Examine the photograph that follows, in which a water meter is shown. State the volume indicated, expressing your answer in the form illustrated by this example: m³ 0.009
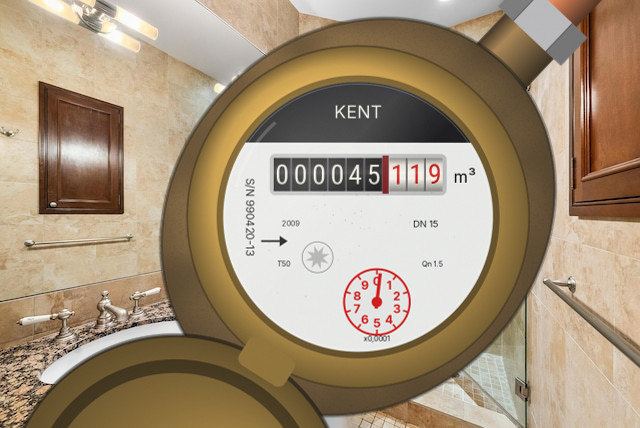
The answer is m³ 45.1190
